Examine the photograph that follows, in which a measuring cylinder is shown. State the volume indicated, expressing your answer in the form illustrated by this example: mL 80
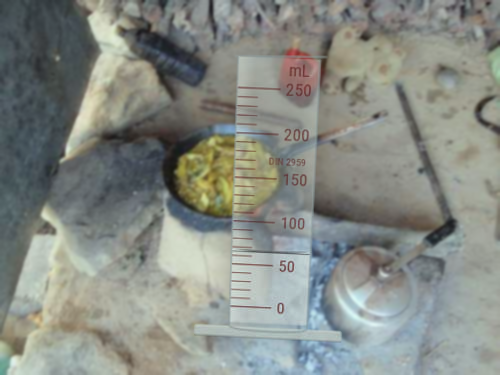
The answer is mL 65
